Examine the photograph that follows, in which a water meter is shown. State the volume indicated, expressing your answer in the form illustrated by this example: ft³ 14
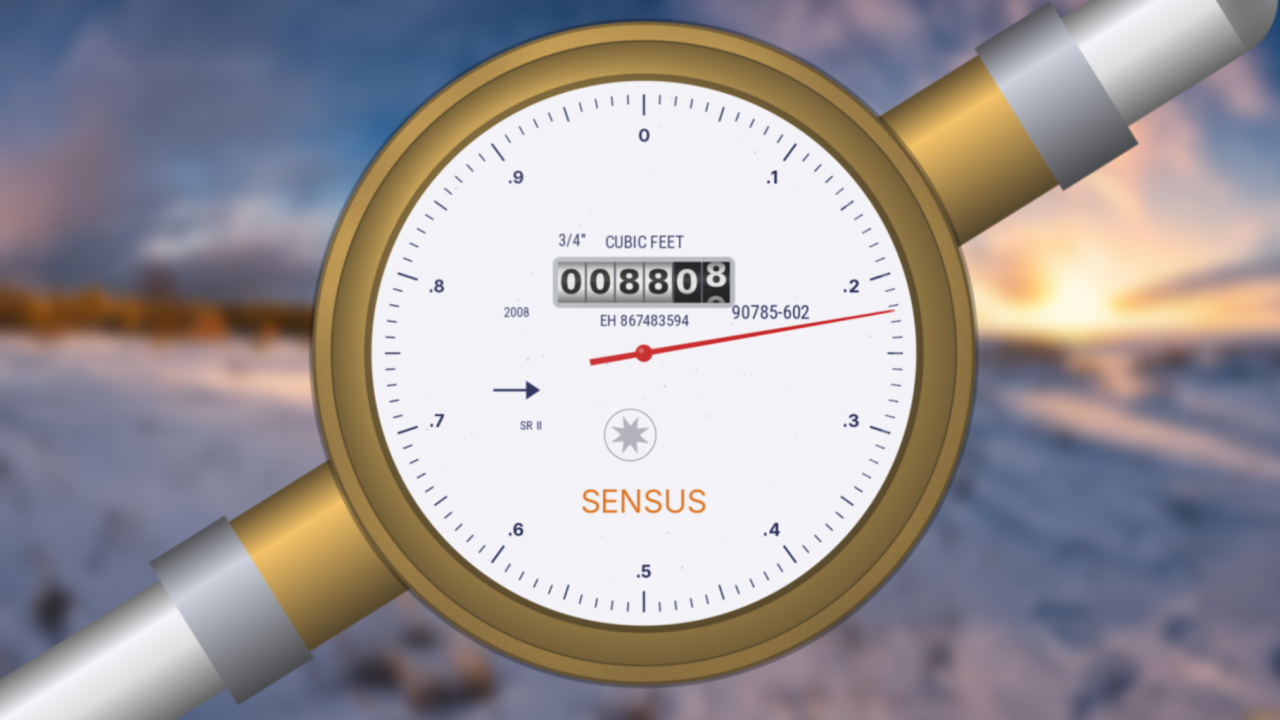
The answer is ft³ 8808.22
